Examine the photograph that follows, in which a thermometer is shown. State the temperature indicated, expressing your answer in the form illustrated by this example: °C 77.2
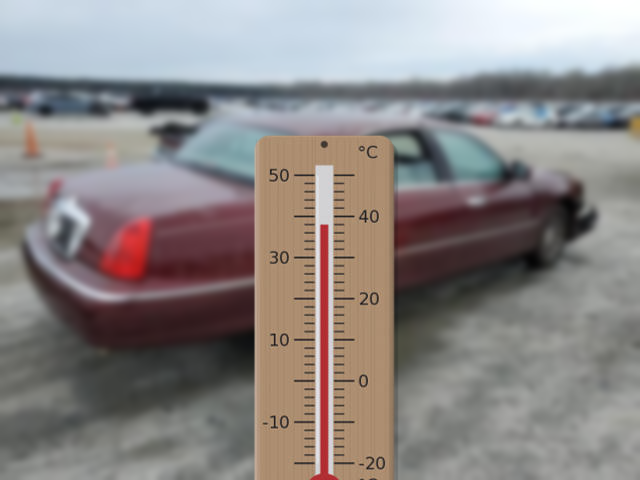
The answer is °C 38
